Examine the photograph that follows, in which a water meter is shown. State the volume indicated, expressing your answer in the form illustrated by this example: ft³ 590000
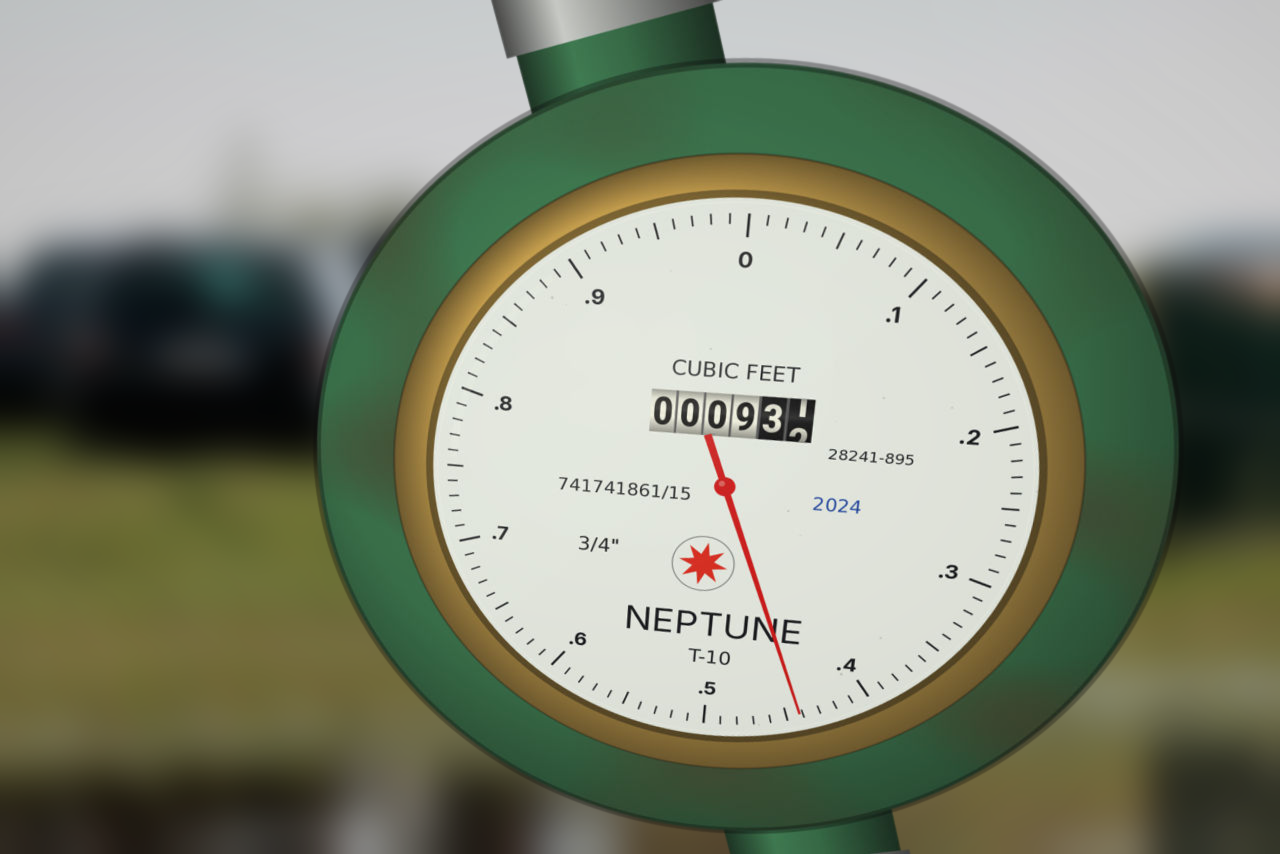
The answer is ft³ 931.44
